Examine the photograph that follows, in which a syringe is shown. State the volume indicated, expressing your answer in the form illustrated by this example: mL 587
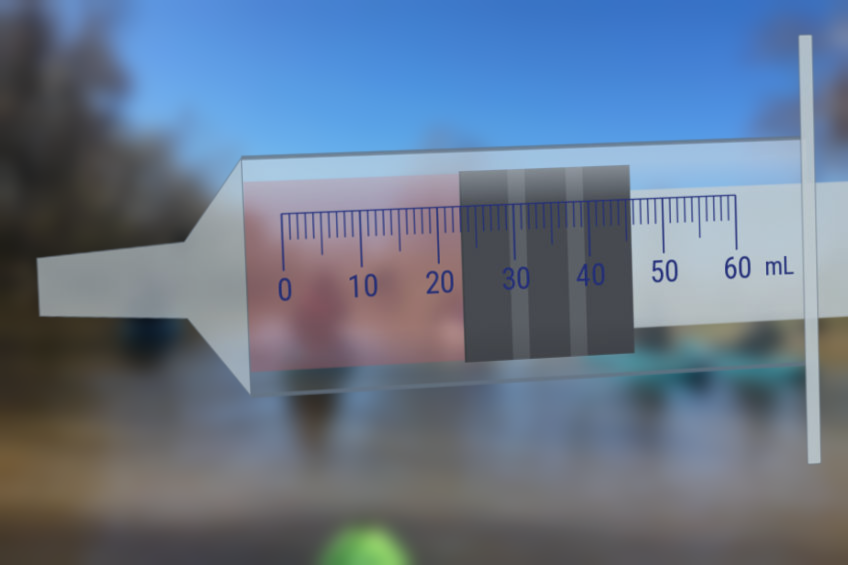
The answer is mL 23
